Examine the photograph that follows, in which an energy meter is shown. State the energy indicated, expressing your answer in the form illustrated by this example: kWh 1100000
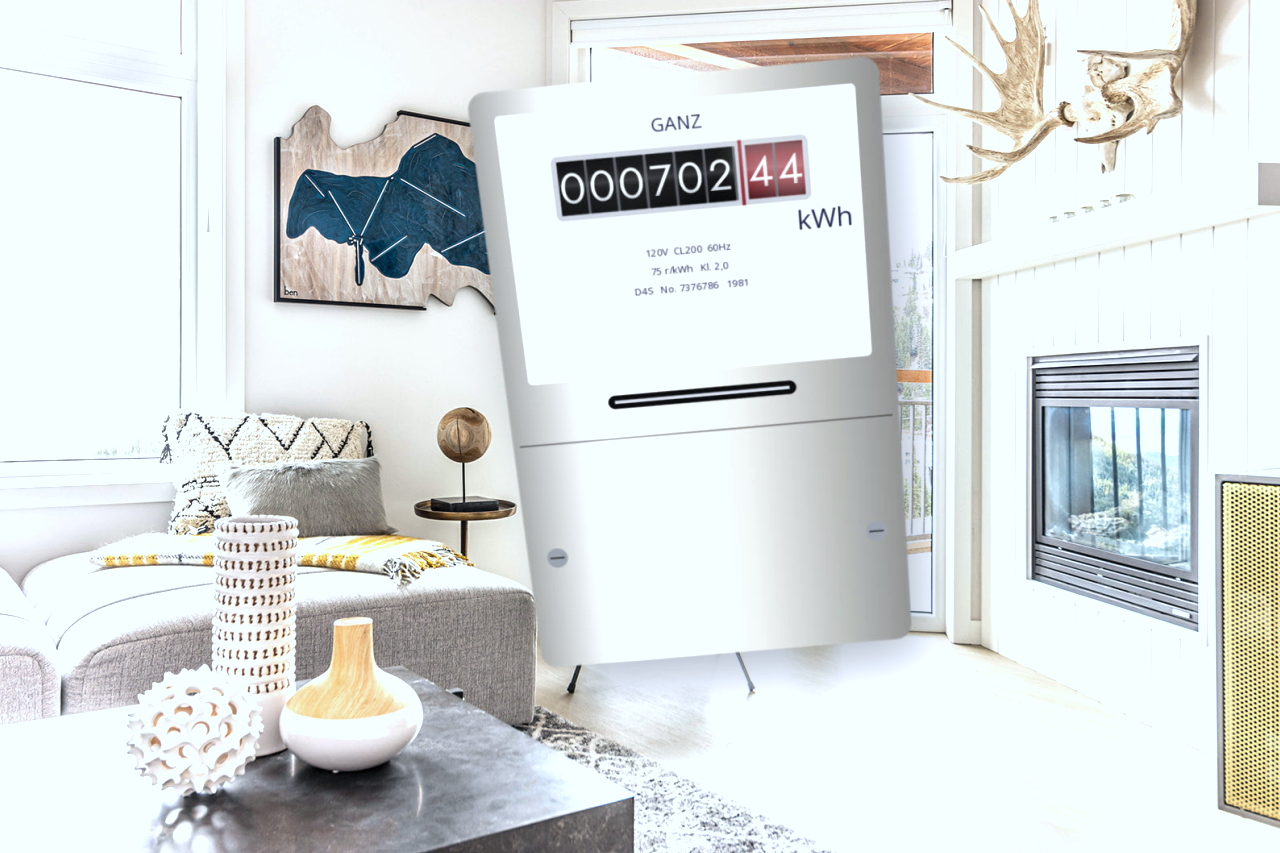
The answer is kWh 702.44
